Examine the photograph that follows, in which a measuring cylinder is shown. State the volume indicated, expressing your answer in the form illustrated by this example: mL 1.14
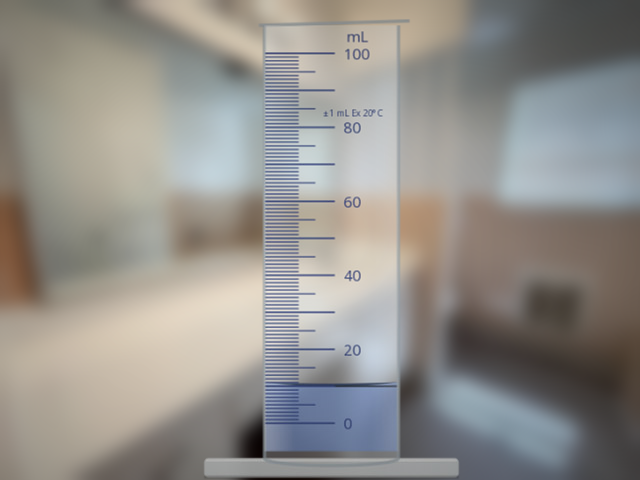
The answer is mL 10
